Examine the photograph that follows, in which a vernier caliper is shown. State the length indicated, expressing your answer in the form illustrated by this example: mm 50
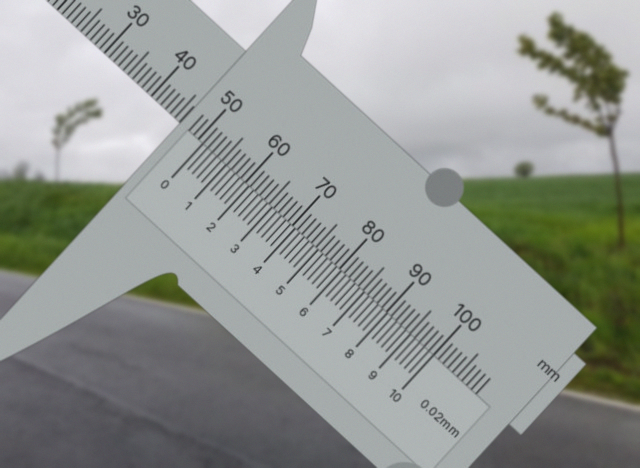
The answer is mm 51.0
